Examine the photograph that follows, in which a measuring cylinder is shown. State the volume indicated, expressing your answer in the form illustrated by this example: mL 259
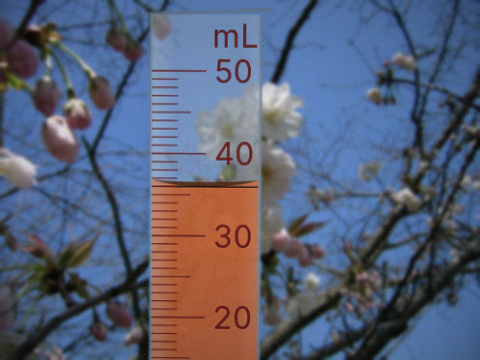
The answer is mL 36
